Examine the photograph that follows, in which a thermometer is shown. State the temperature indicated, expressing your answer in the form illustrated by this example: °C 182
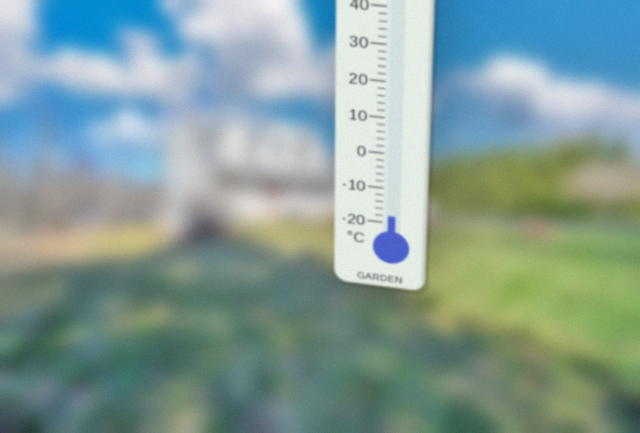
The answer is °C -18
